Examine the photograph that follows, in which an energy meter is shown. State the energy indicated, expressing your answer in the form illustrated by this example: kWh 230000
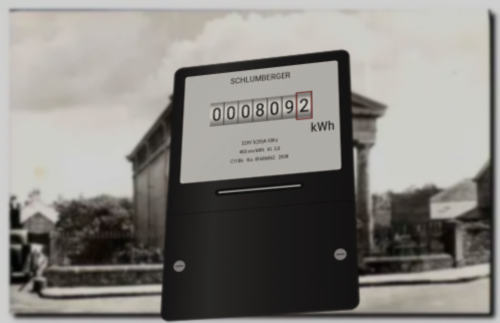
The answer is kWh 809.2
